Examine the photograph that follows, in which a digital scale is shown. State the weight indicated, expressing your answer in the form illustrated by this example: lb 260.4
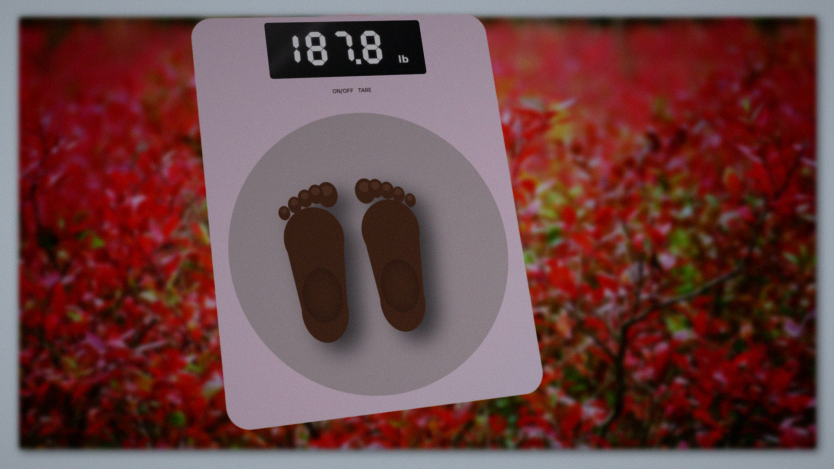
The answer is lb 187.8
